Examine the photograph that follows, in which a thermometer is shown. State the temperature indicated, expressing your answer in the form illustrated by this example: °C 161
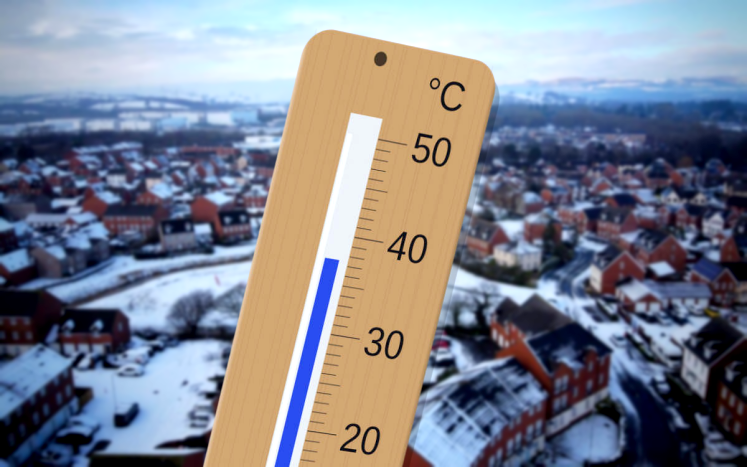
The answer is °C 37.5
